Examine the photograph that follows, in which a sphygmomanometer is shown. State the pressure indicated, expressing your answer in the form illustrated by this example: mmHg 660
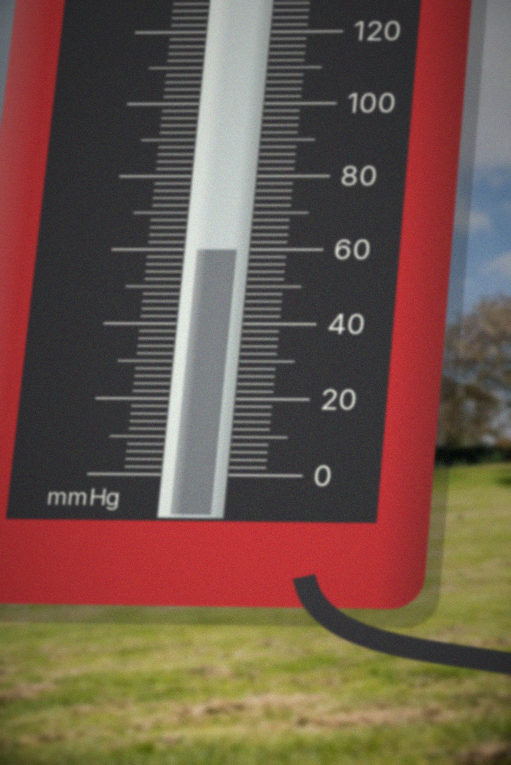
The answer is mmHg 60
